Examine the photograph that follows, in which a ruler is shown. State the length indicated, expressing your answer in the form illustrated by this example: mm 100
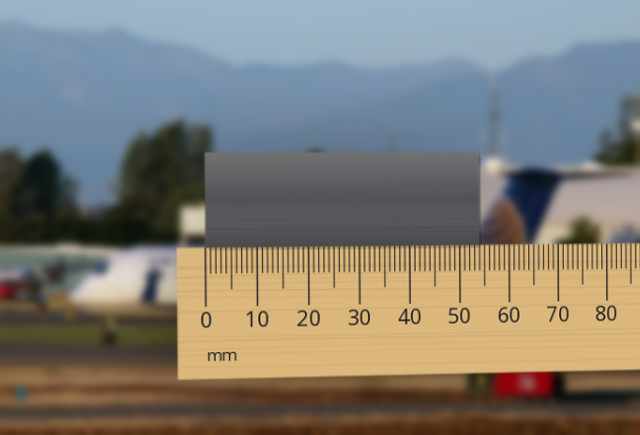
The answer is mm 54
